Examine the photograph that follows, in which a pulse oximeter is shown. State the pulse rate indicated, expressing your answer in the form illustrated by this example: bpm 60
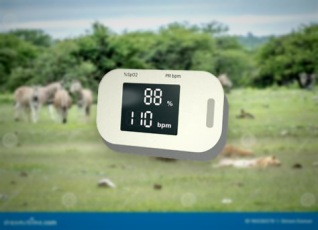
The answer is bpm 110
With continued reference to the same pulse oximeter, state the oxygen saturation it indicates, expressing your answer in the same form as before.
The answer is % 88
